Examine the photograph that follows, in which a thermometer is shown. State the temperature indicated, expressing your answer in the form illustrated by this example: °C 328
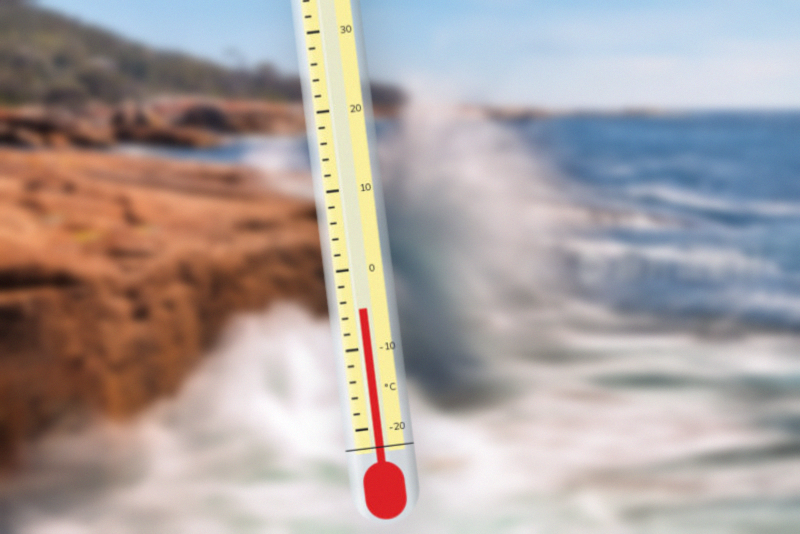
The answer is °C -5
